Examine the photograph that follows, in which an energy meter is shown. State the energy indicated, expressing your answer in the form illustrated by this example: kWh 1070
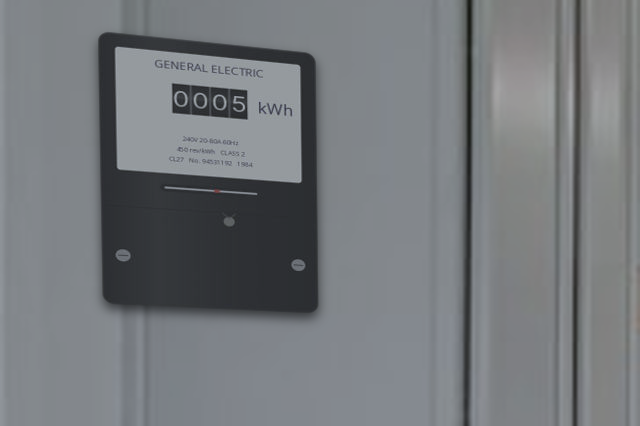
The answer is kWh 5
